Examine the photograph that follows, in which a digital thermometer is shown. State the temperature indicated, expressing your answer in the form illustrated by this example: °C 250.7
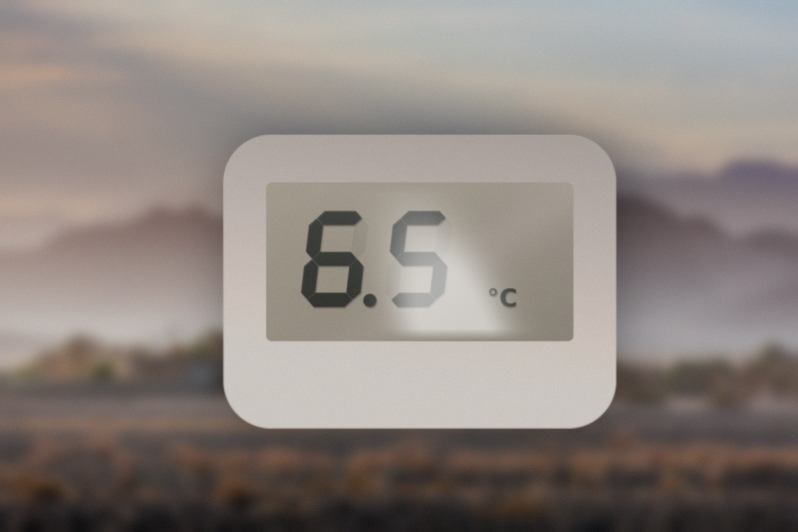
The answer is °C 6.5
